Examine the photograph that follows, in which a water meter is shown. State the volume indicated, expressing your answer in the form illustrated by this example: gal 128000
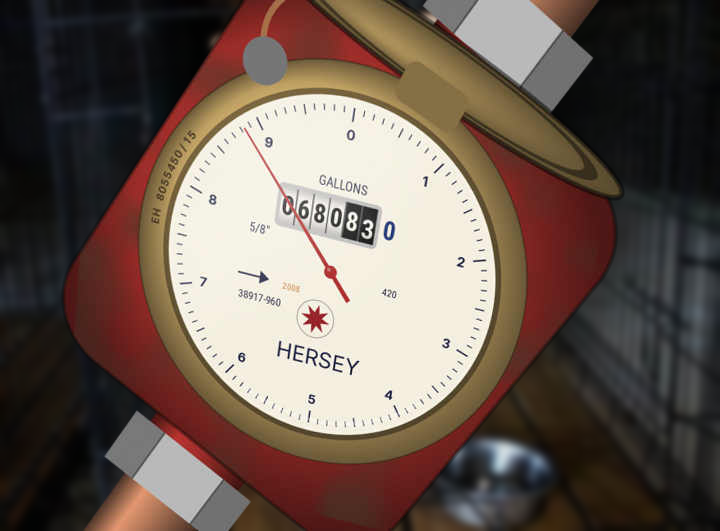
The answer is gal 680828.8
